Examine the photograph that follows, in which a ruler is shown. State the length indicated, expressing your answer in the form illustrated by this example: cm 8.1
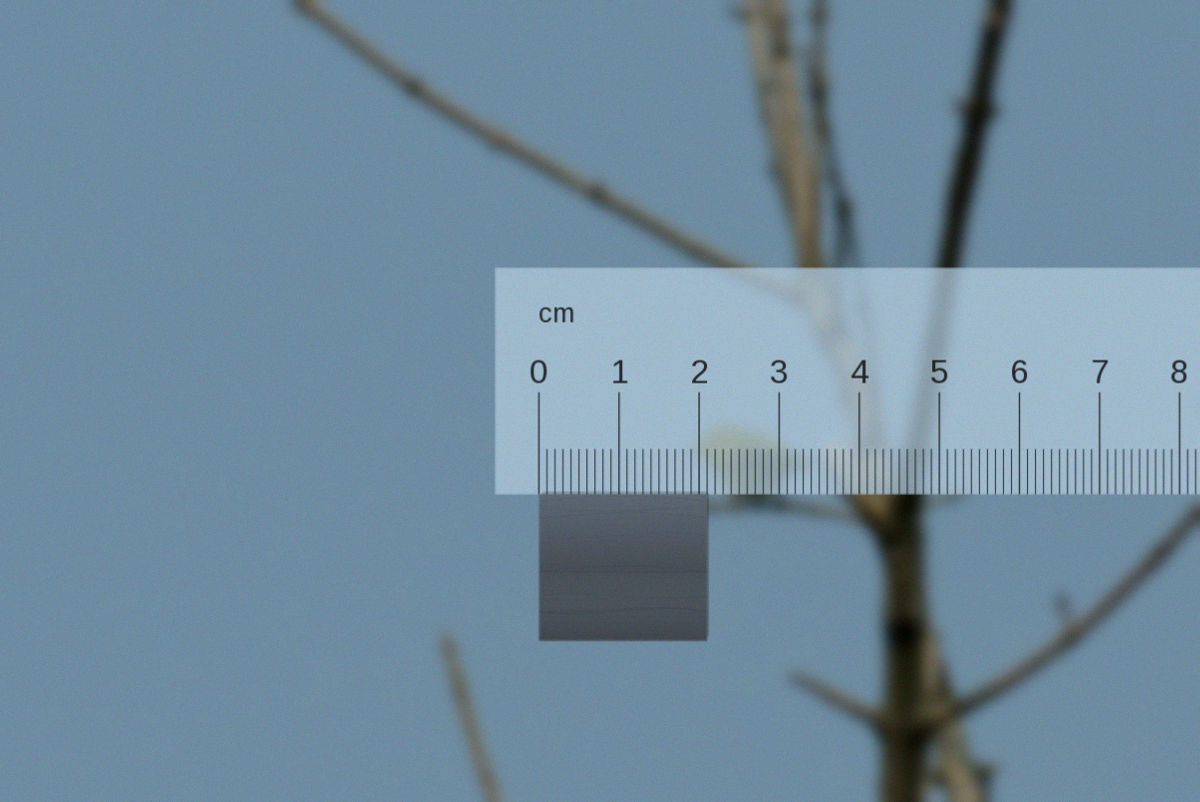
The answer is cm 2.1
